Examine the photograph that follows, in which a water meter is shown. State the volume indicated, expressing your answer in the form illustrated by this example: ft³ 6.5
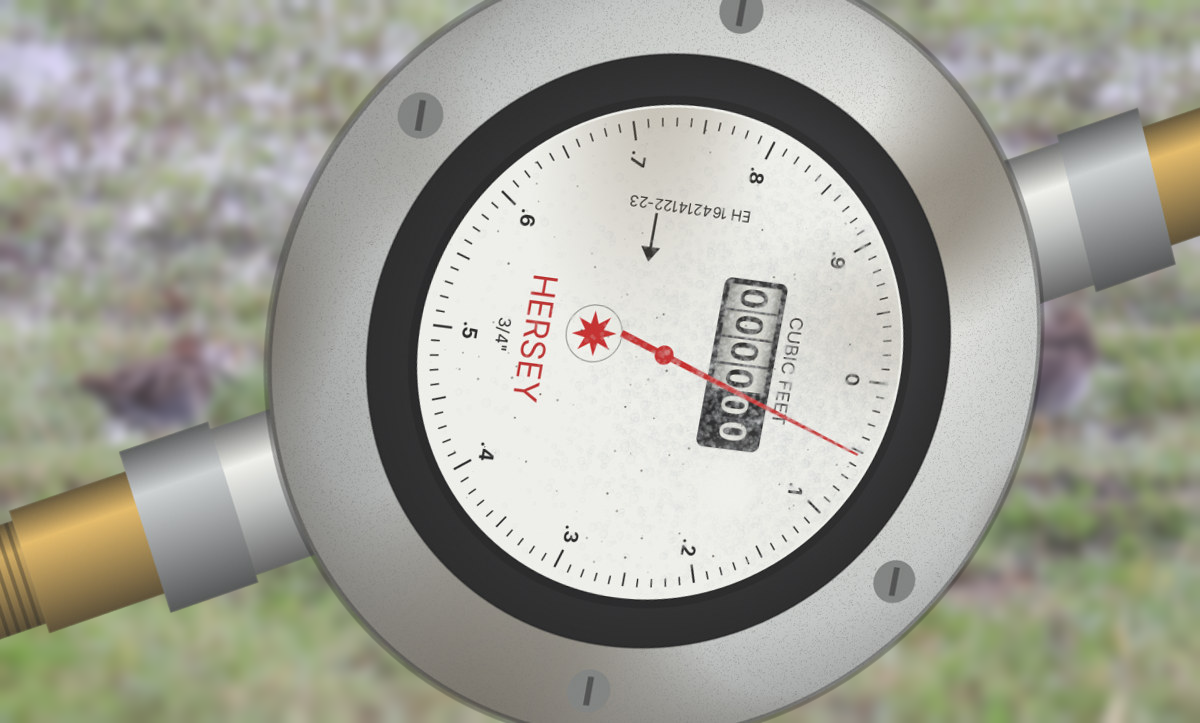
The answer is ft³ 0.05
